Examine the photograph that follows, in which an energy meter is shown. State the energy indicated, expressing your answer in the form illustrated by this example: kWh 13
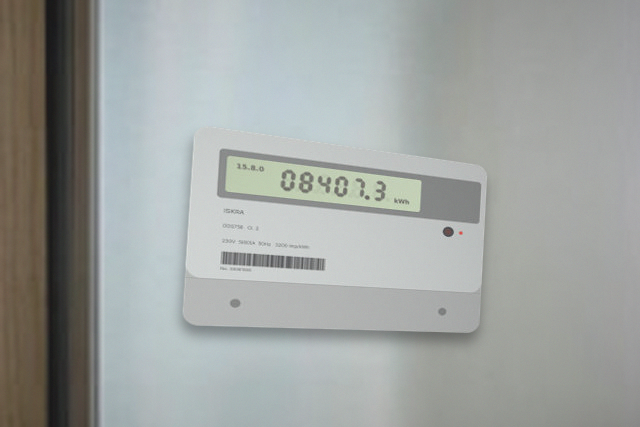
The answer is kWh 8407.3
